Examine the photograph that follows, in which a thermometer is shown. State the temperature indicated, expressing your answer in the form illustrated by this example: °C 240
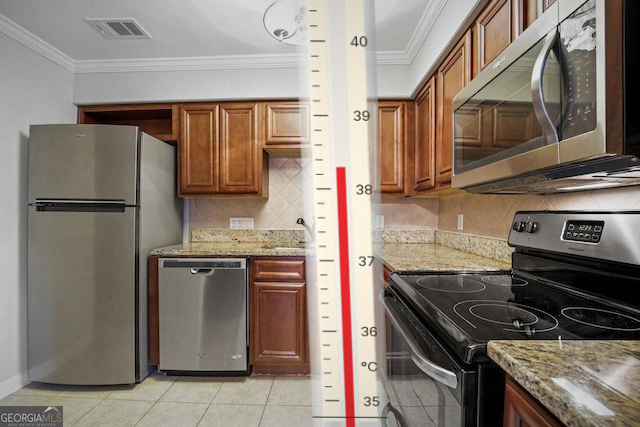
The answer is °C 38.3
